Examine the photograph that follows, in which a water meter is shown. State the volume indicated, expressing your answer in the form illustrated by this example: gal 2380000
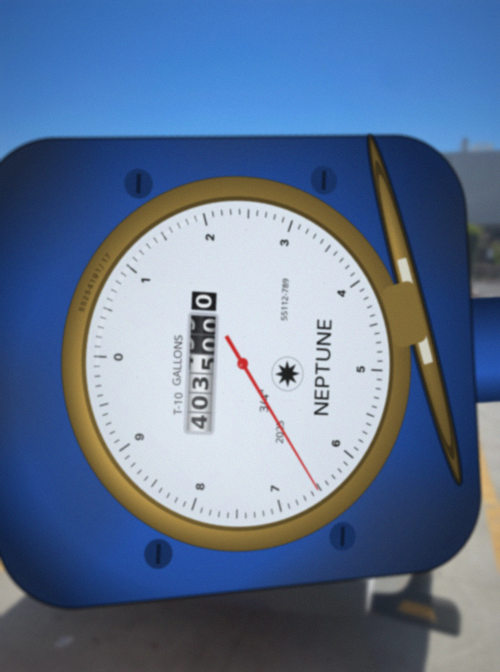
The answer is gal 4034996.5
